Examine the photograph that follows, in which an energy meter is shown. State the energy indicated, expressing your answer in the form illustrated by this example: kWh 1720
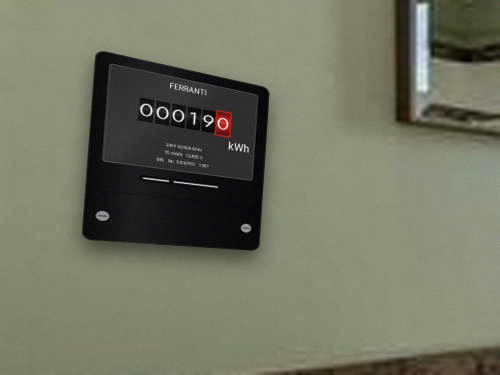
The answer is kWh 19.0
